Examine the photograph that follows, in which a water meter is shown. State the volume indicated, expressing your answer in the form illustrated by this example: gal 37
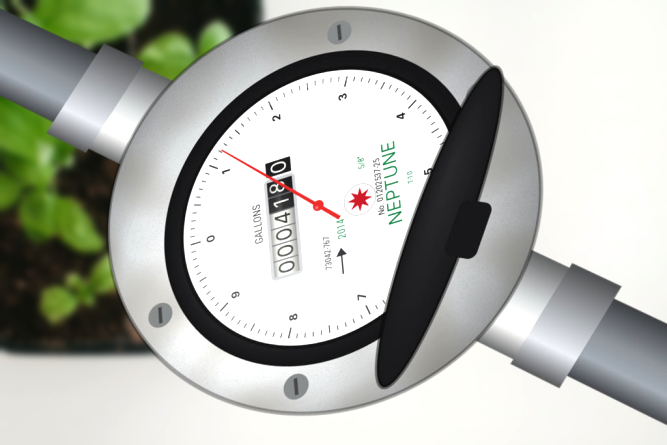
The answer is gal 4181.2
